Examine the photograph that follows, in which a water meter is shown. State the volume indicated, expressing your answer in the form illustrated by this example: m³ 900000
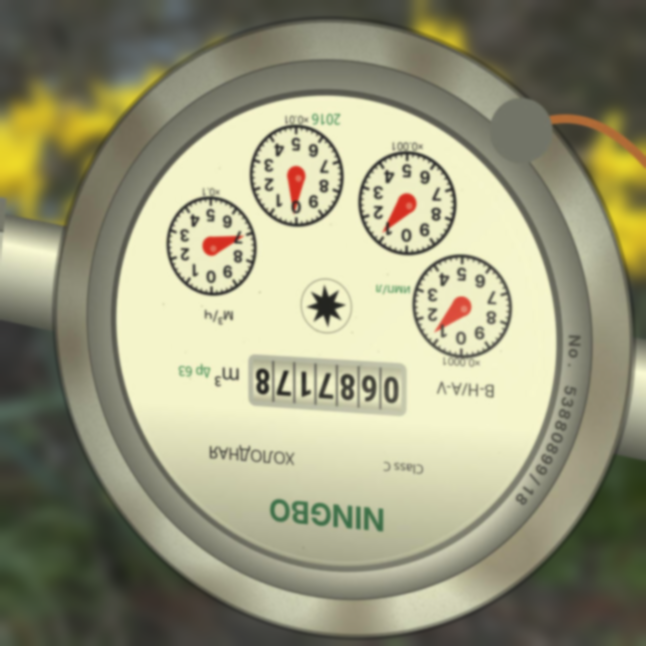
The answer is m³ 687178.7011
